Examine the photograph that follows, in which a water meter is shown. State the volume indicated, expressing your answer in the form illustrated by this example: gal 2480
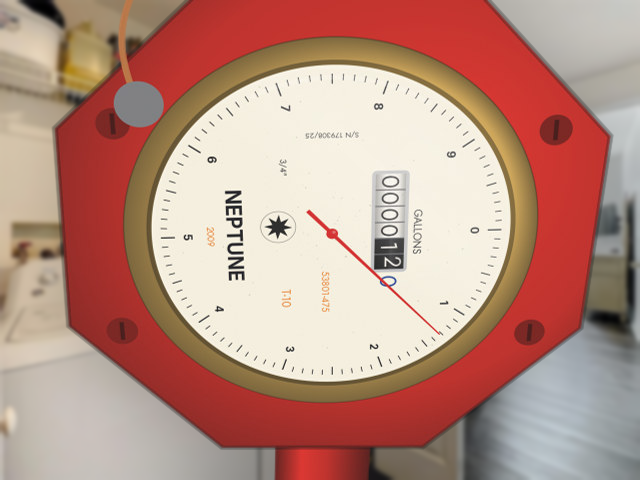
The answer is gal 121.3
